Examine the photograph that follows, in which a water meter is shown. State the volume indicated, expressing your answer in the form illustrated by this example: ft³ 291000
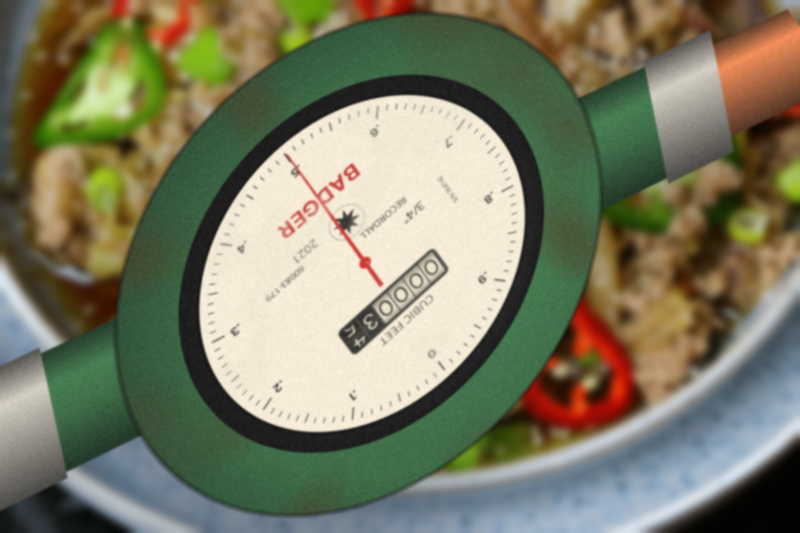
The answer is ft³ 34.50
